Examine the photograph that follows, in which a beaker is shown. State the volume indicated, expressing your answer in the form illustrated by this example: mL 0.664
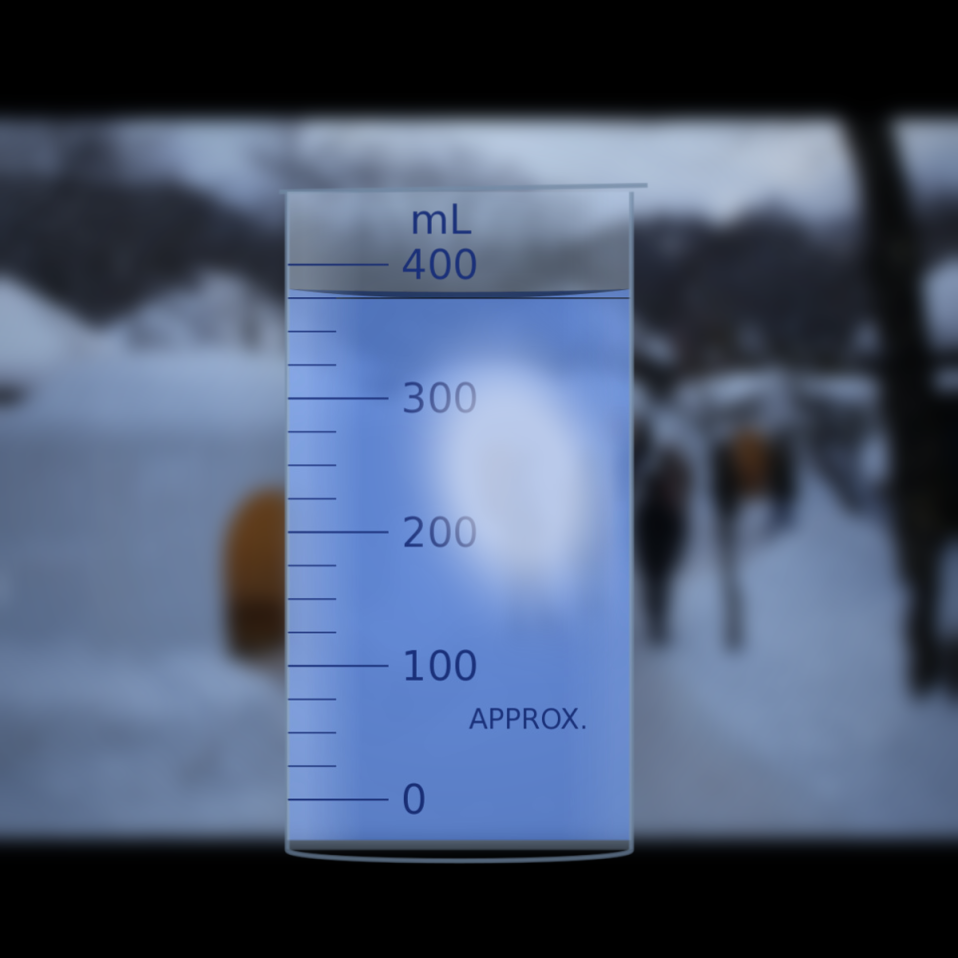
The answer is mL 375
